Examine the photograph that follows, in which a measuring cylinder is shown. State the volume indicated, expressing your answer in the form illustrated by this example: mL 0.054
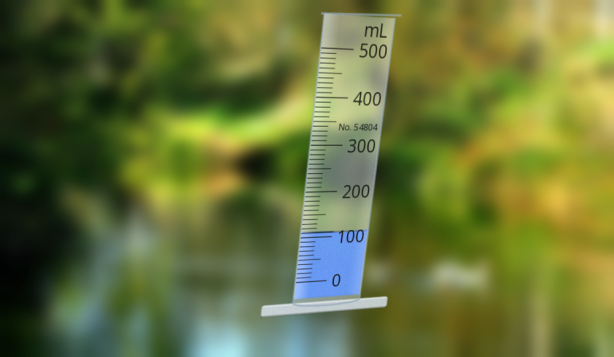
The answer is mL 110
